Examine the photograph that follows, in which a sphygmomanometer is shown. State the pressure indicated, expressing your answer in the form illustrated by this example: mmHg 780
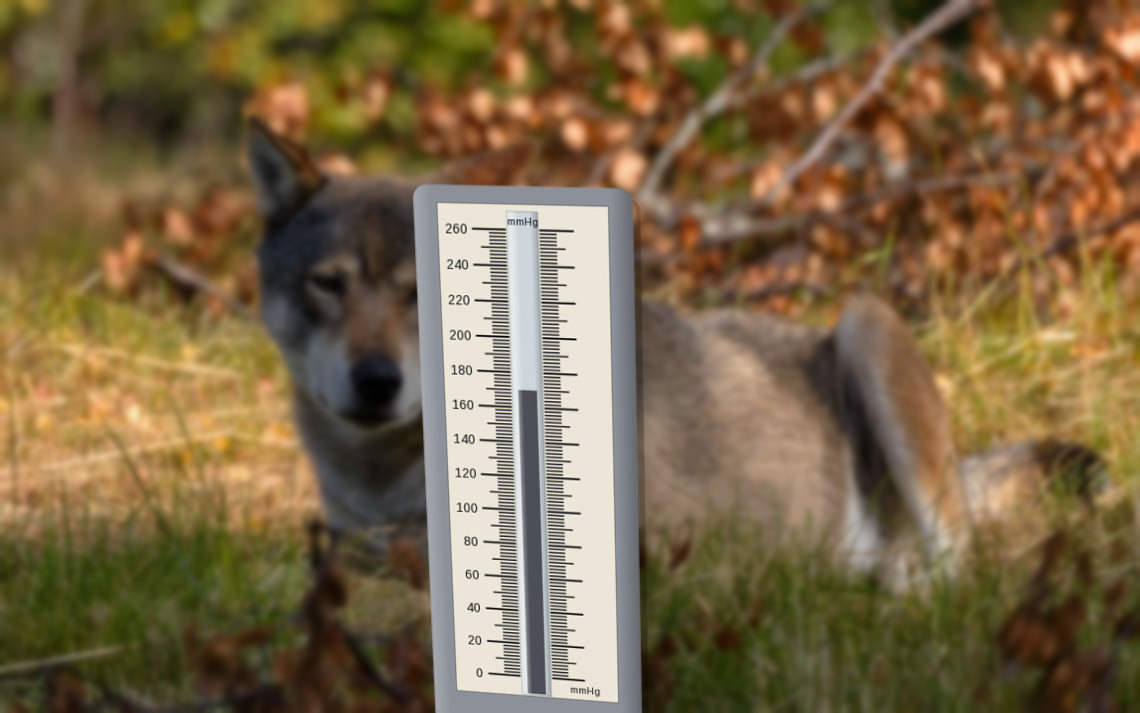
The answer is mmHg 170
